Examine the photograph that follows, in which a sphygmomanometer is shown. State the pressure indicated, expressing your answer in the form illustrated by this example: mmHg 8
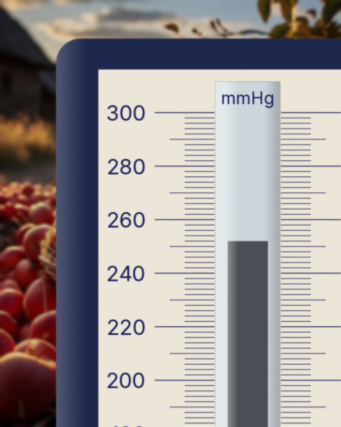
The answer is mmHg 252
